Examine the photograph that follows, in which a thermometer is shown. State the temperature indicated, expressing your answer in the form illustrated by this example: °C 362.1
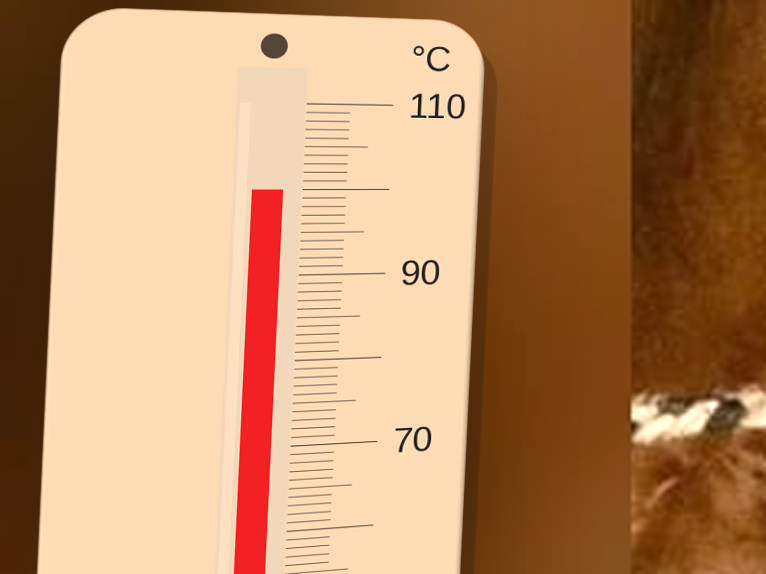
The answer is °C 100
